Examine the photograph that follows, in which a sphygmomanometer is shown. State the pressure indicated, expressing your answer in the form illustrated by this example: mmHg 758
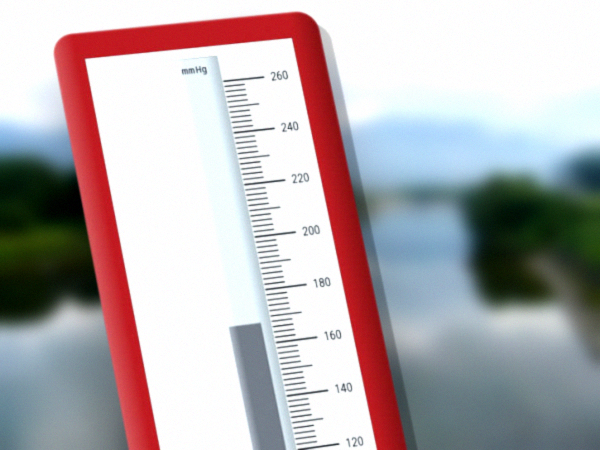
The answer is mmHg 168
